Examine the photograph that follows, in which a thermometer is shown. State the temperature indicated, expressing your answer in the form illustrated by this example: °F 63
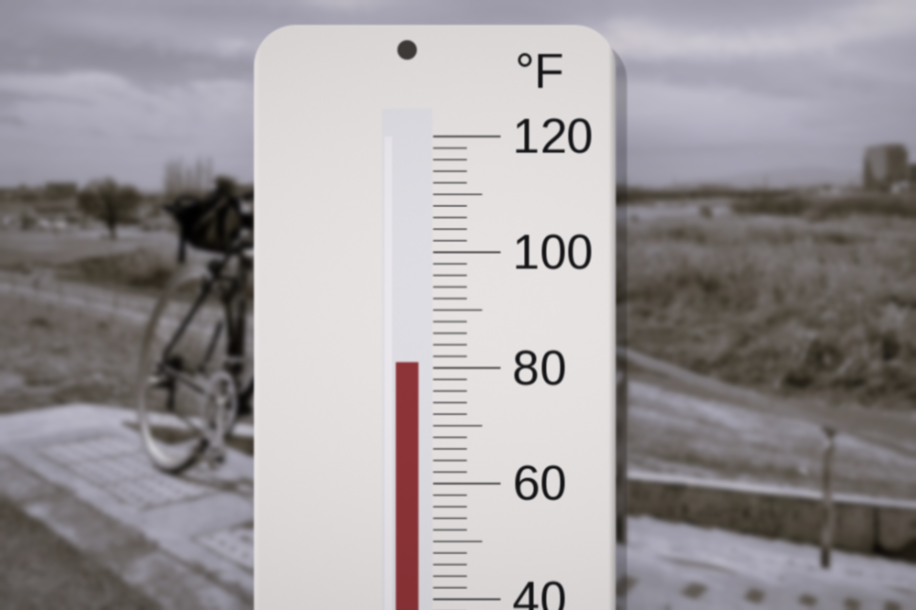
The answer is °F 81
